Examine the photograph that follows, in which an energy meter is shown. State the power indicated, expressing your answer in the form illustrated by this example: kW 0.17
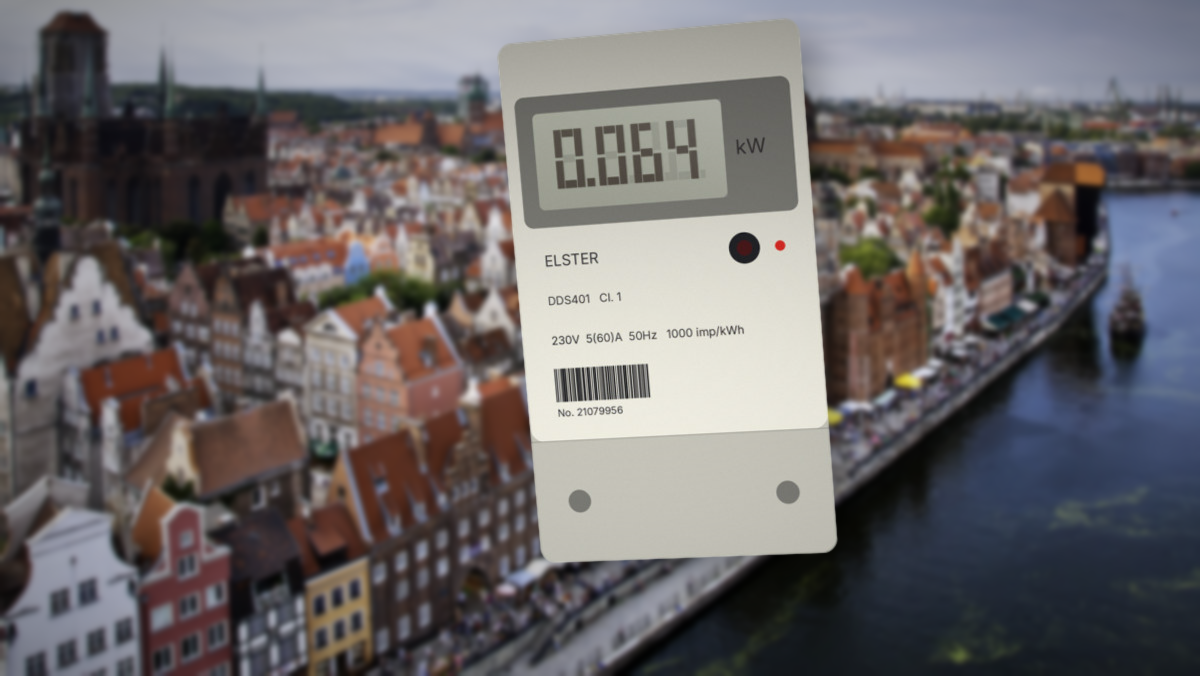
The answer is kW 0.064
